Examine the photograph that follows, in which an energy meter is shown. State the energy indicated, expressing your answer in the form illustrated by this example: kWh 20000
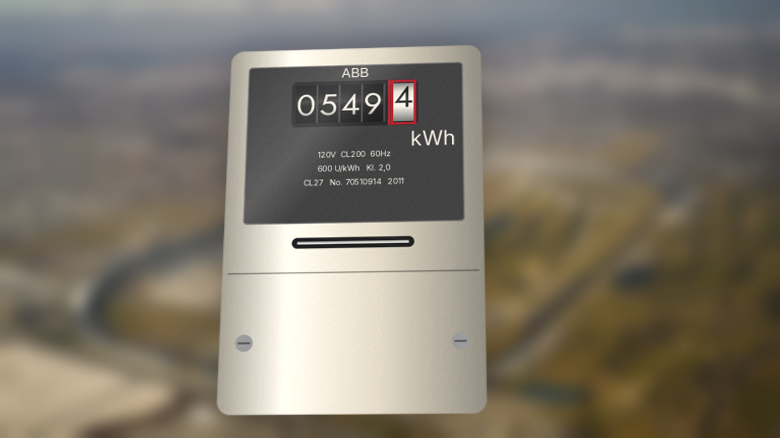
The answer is kWh 549.4
